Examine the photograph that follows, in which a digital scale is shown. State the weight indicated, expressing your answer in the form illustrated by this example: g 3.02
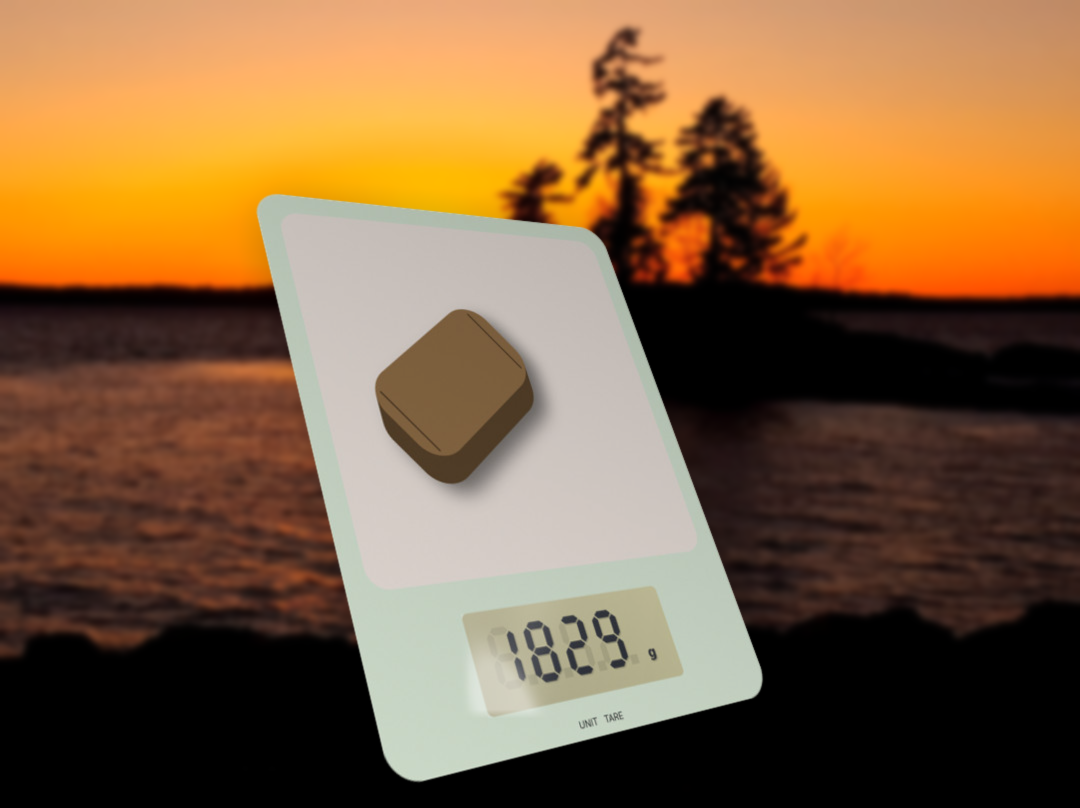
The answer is g 1829
